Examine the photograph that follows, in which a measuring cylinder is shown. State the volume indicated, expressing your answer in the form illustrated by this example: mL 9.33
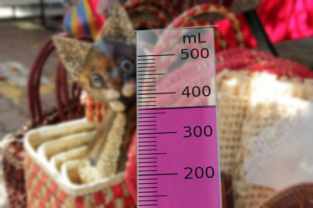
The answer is mL 360
